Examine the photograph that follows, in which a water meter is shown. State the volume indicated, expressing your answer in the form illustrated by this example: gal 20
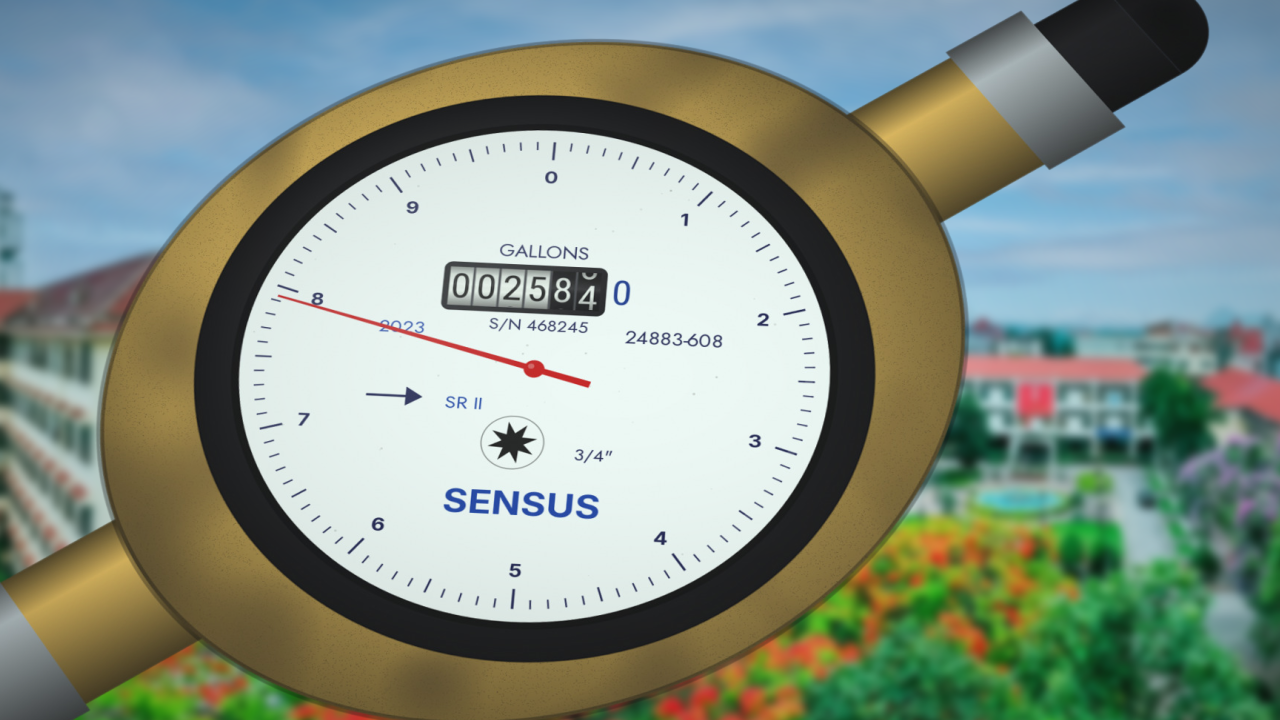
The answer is gal 25837.9
